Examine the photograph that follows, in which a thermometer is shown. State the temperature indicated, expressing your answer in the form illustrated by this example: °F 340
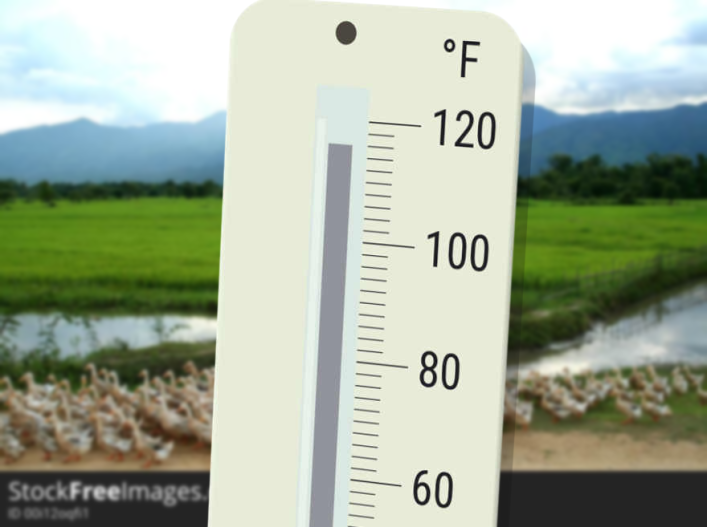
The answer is °F 116
